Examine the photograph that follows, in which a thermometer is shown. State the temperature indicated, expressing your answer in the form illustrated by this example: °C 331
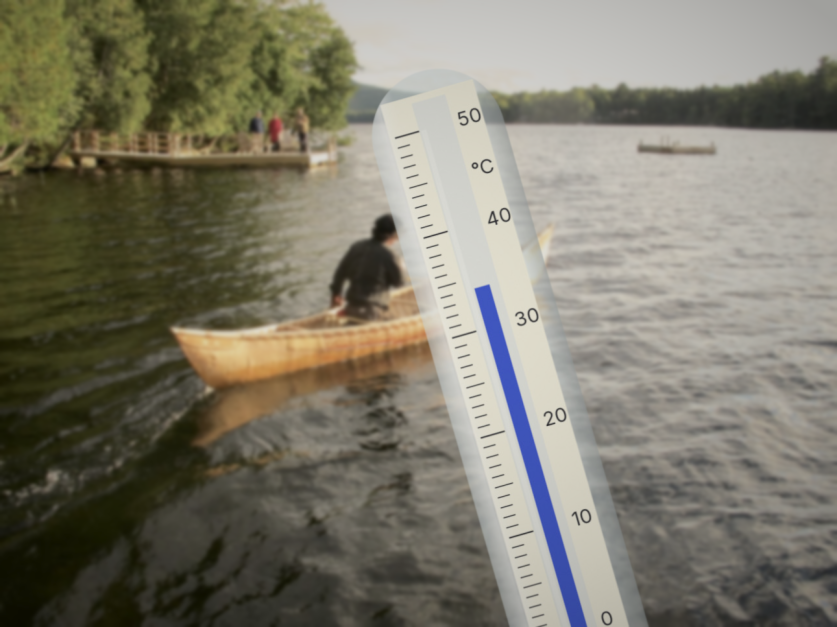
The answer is °C 34
